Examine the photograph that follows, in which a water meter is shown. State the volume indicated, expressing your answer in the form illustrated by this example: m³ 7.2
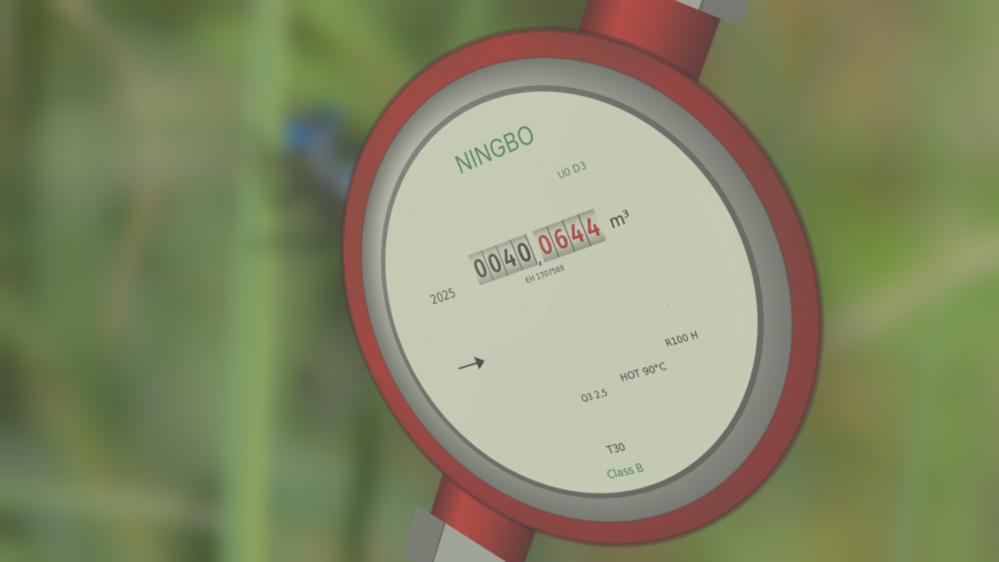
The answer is m³ 40.0644
